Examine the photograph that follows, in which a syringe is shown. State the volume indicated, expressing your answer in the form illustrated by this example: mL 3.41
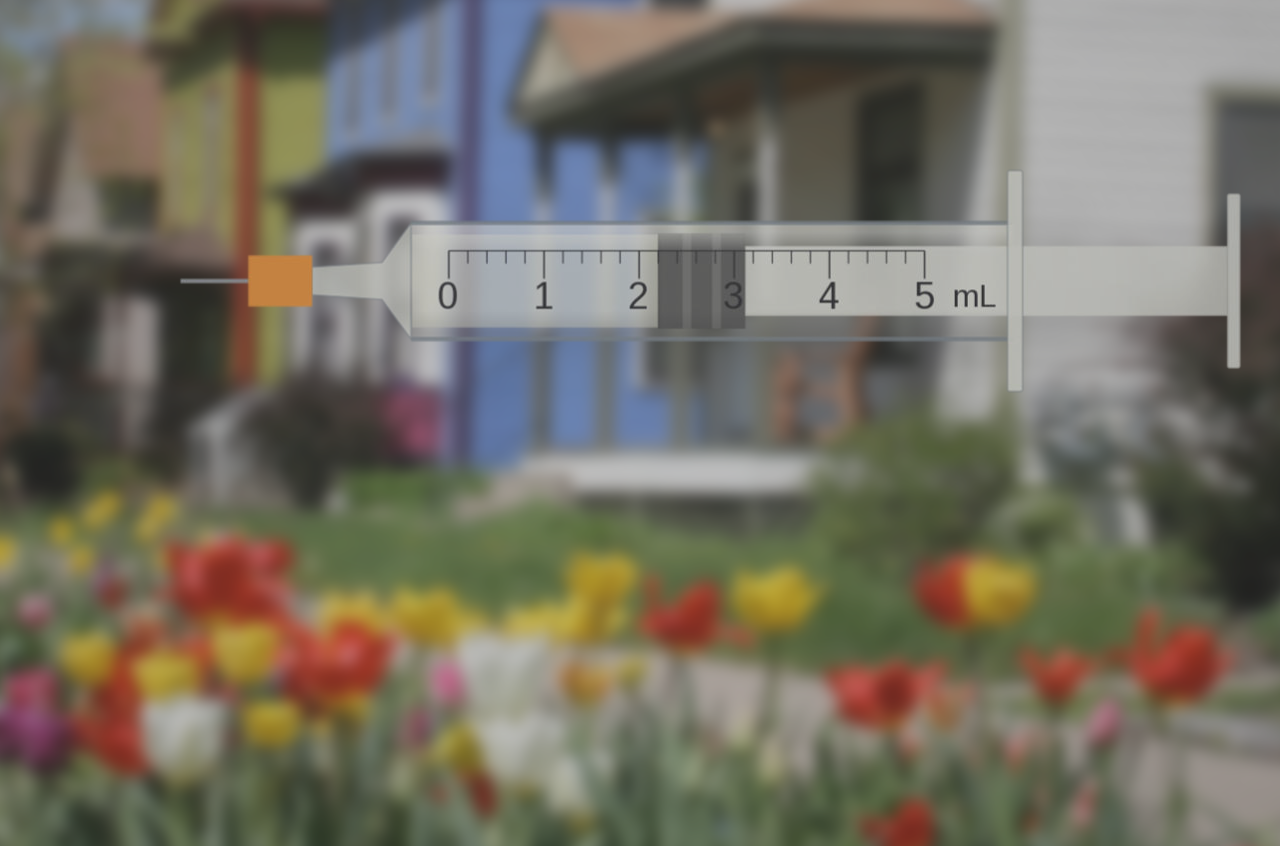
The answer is mL 2.2
